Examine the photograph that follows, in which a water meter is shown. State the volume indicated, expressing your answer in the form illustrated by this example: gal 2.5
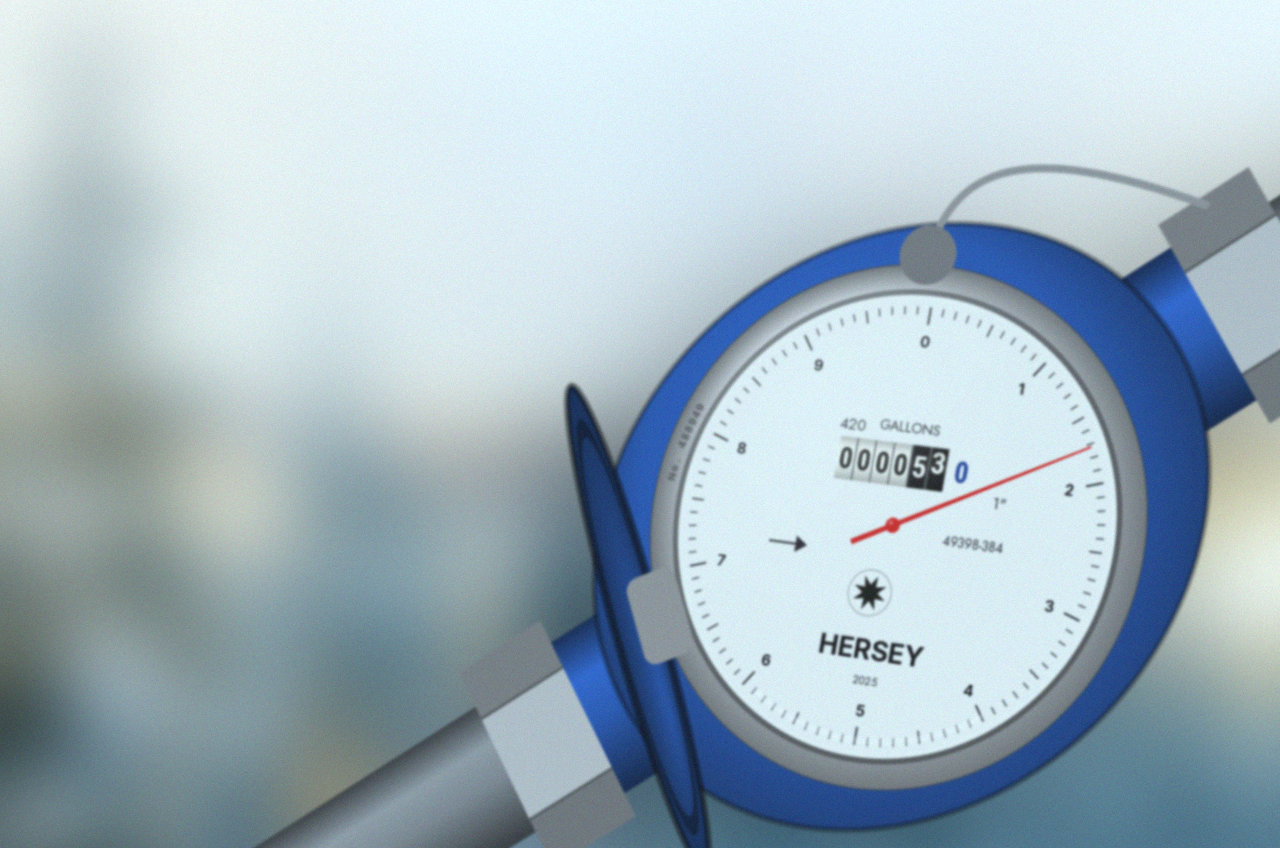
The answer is gal 531.7
